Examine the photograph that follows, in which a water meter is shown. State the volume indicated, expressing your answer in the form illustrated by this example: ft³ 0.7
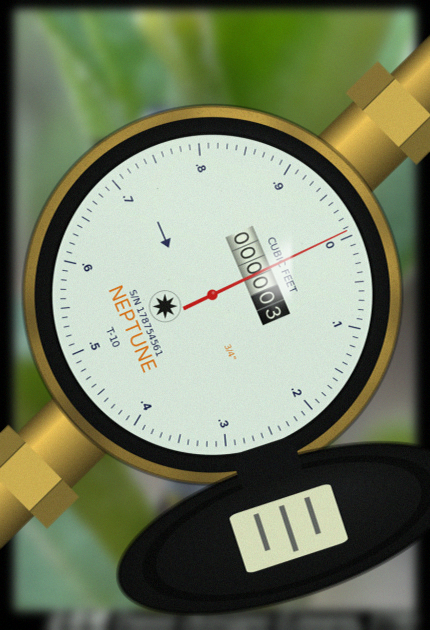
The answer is ft³ 2.99
